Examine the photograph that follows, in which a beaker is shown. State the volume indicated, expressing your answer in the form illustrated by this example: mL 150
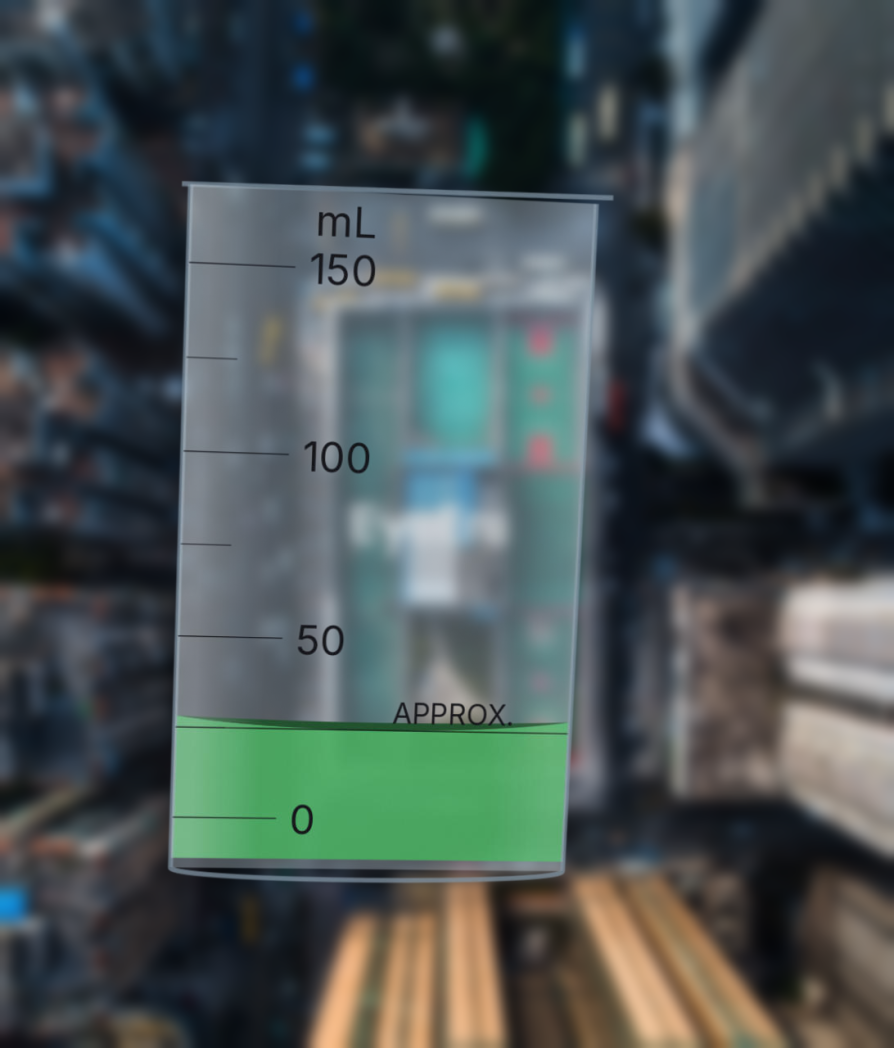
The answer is mL 25
